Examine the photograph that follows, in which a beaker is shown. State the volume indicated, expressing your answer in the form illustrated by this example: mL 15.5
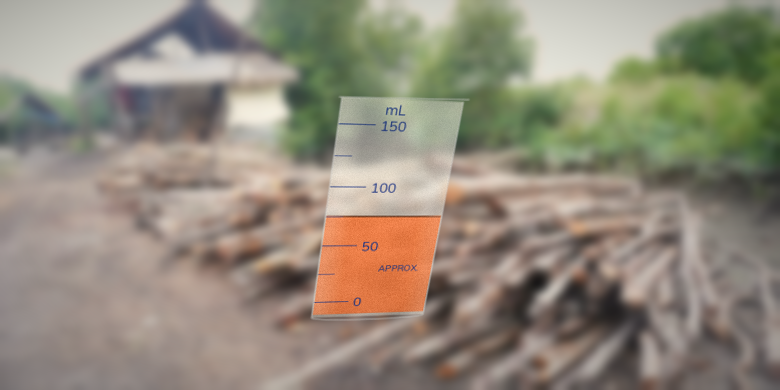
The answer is mL 75
